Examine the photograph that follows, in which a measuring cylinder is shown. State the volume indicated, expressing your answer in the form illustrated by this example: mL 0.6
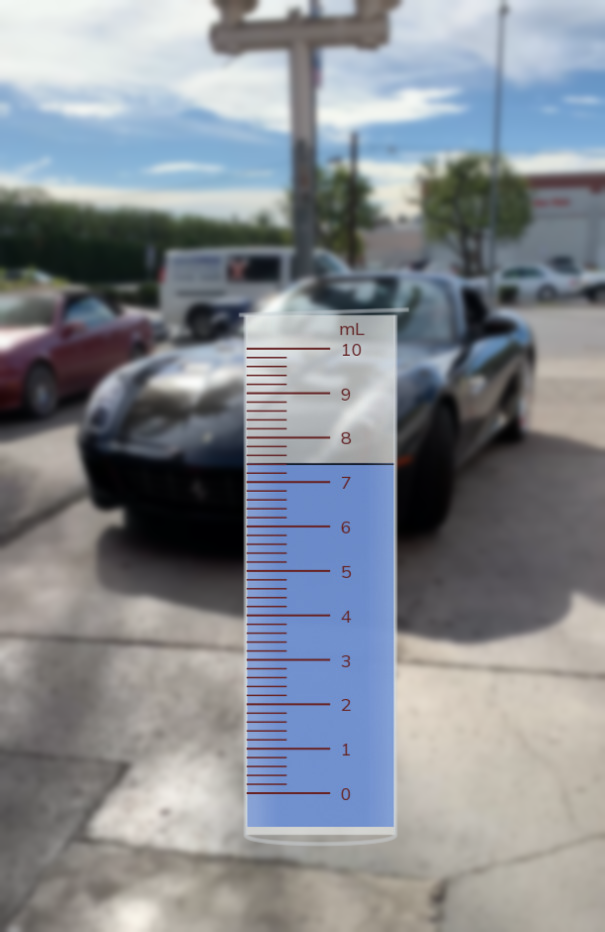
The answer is mL 7.4
